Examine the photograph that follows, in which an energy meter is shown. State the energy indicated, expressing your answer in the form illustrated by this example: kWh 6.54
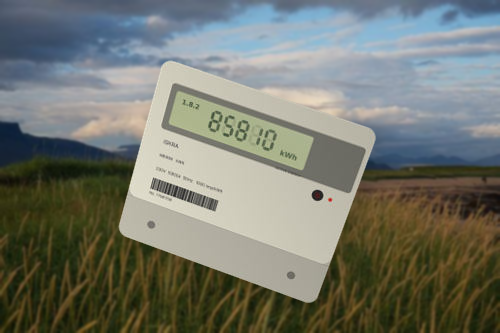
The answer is kWh 85810
